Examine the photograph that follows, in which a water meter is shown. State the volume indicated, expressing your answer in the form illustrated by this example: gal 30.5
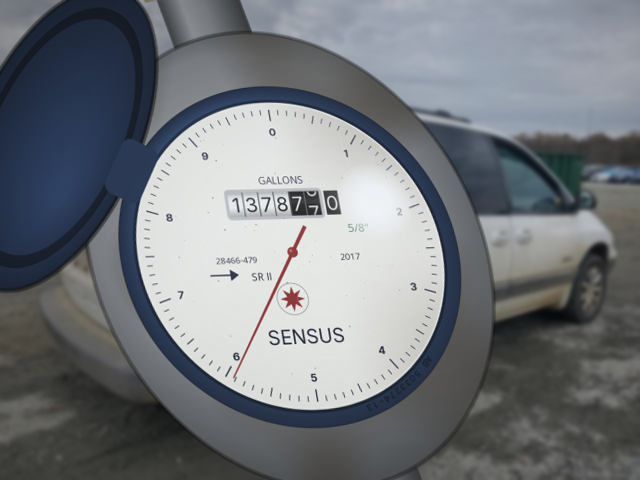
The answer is gal 1378765.9
